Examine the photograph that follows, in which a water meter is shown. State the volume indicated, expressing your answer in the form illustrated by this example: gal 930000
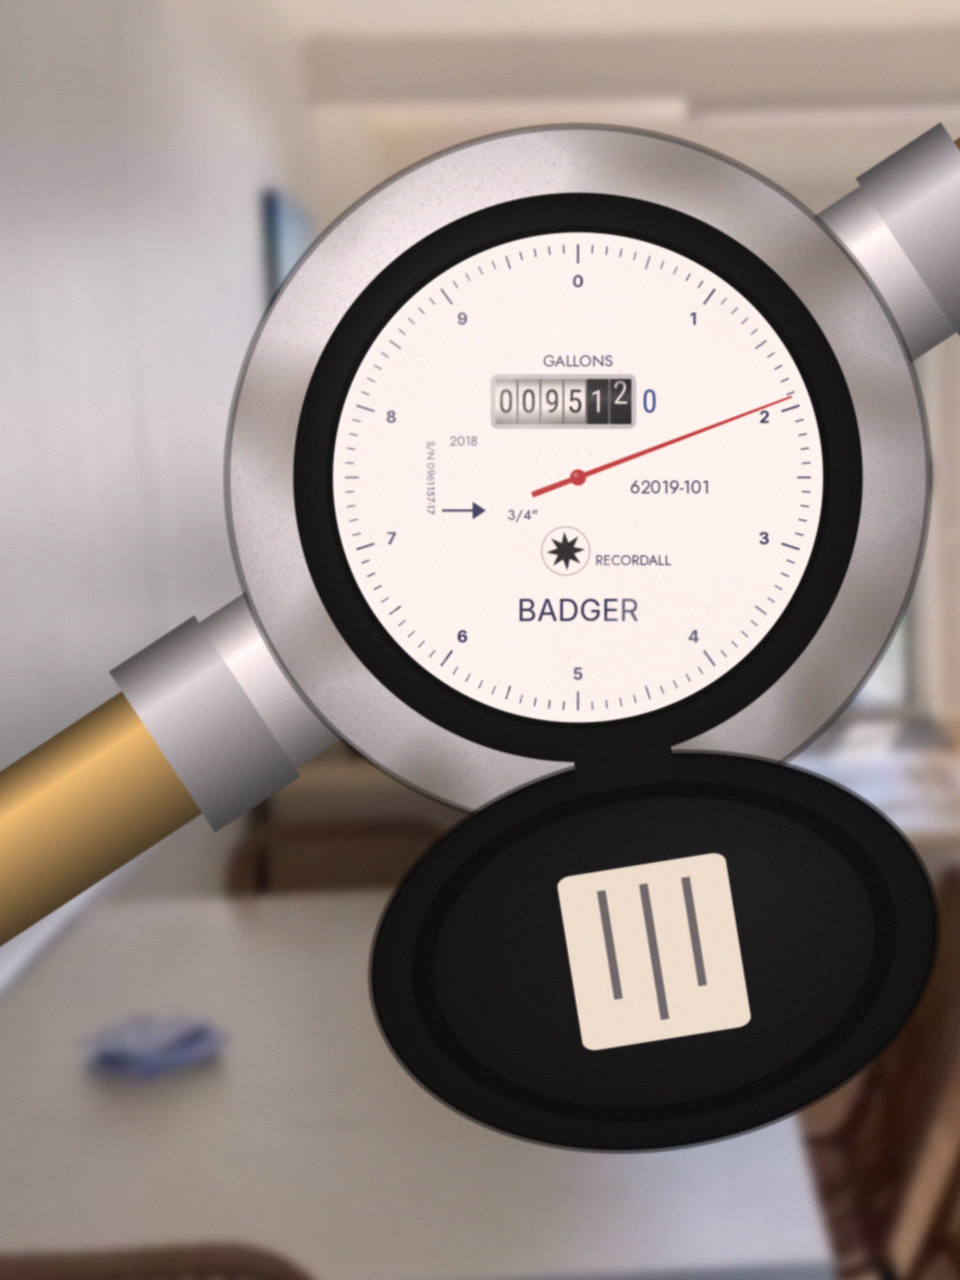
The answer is gal 95121.9
